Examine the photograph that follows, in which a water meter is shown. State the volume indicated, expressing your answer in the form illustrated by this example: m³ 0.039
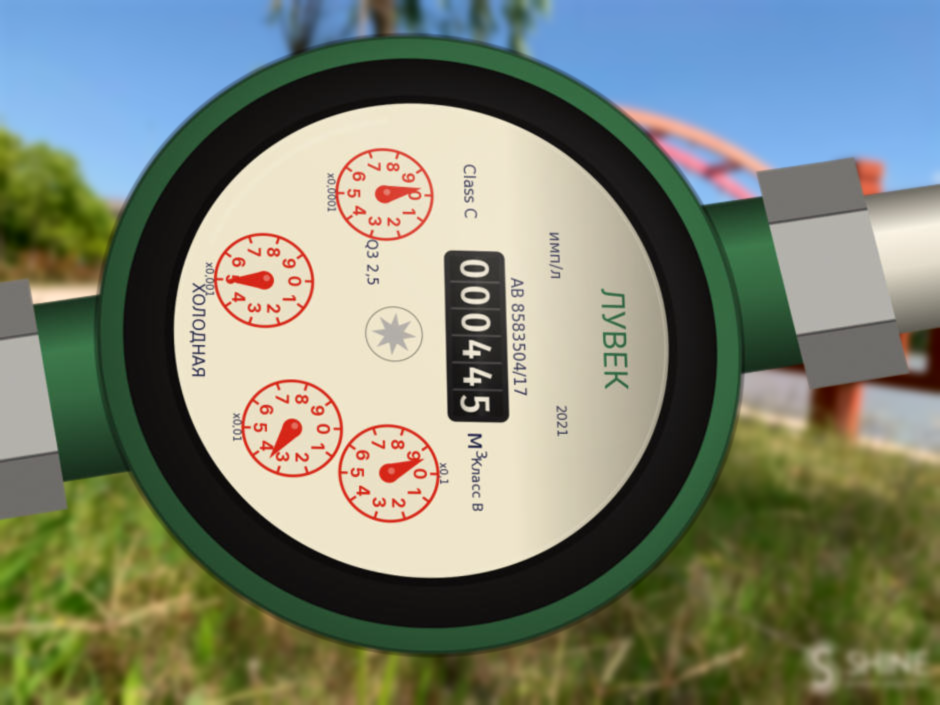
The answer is m³ 444.9349
